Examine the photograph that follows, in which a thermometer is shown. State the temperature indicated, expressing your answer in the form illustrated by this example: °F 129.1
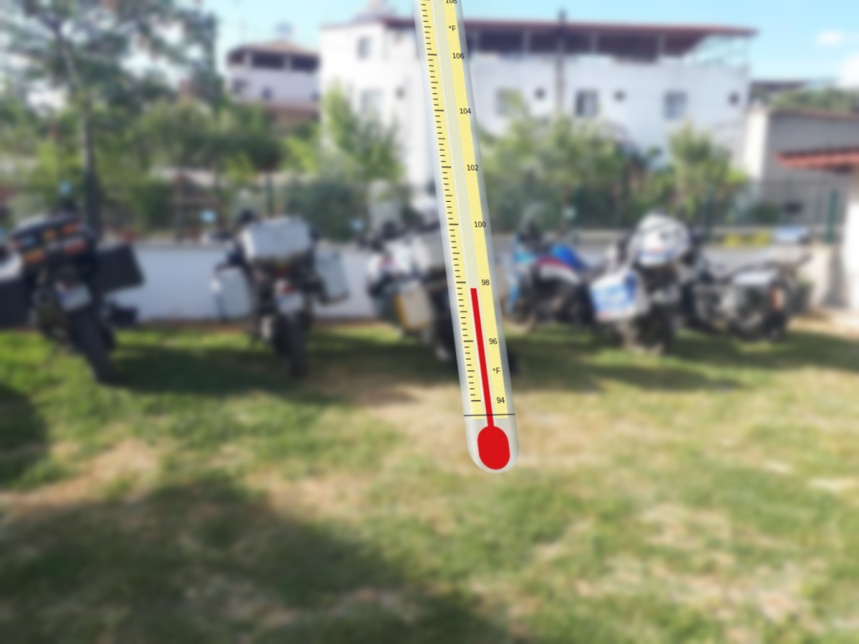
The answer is °F 97.8
